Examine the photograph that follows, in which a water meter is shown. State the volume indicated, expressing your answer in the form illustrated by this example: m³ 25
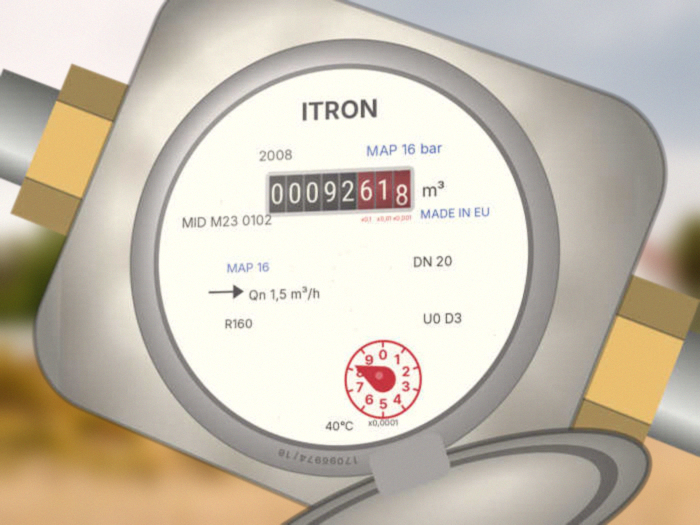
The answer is m³ 92.6178
